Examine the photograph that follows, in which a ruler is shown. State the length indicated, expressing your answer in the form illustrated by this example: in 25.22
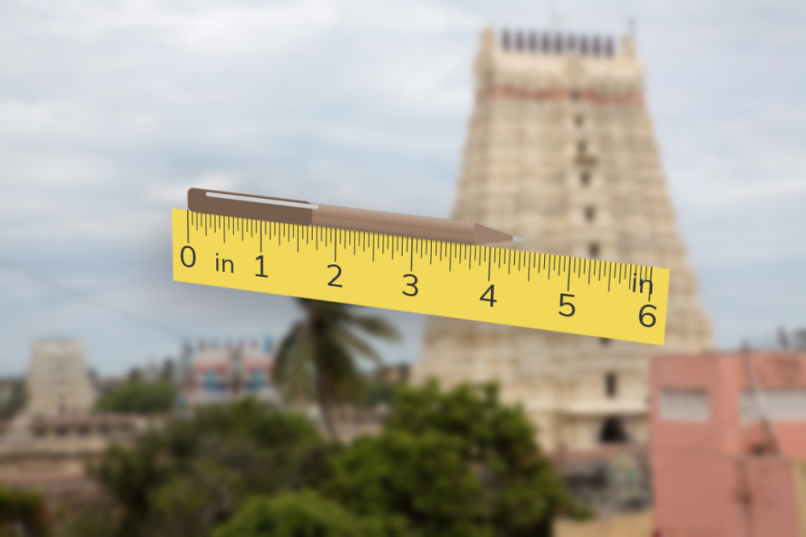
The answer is in 4.4375
